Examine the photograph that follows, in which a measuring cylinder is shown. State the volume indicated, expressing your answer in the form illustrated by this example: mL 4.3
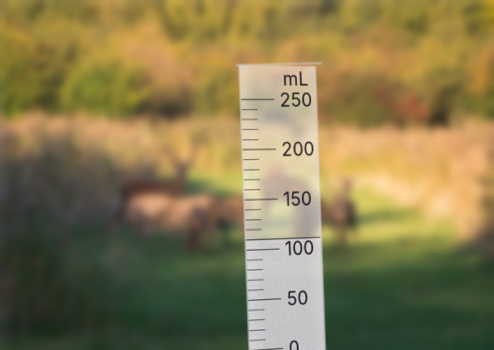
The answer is mL 110
